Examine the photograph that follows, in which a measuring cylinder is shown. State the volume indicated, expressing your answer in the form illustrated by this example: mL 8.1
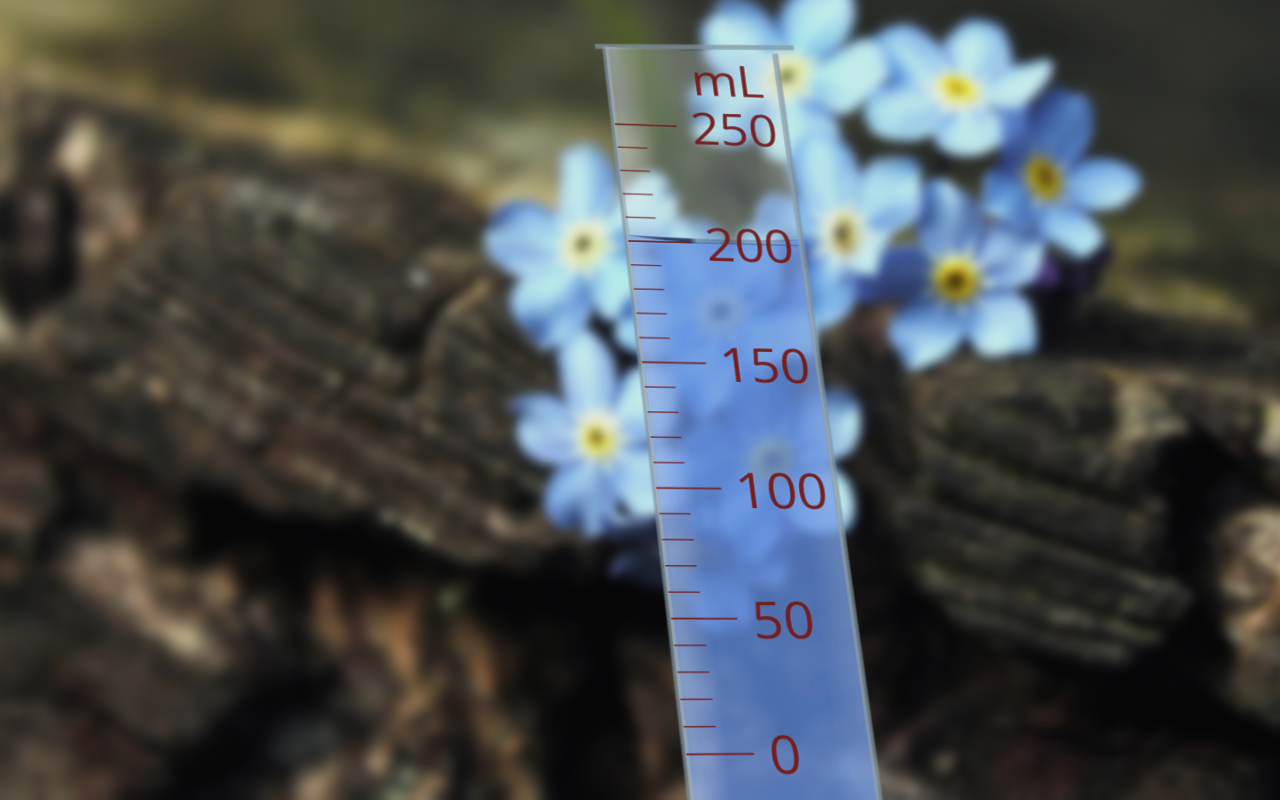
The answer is mL 200
